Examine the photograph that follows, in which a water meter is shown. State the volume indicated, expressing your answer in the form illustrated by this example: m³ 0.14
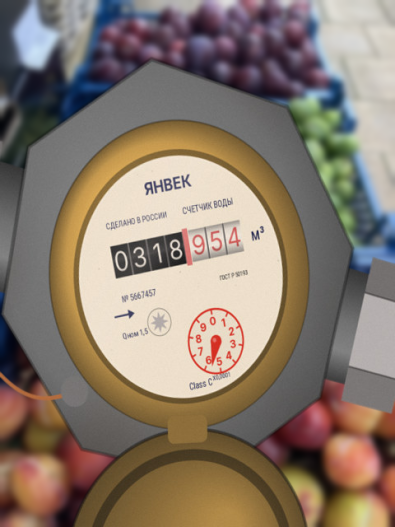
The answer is m³ 318.9545
